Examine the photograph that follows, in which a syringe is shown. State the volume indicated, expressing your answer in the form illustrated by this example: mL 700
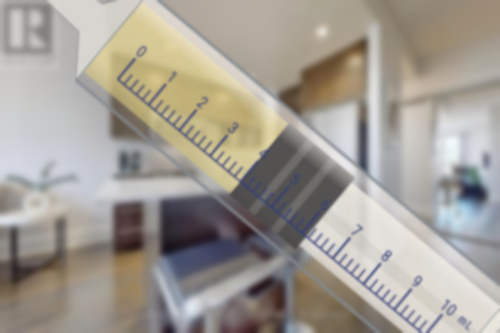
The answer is mL 4
